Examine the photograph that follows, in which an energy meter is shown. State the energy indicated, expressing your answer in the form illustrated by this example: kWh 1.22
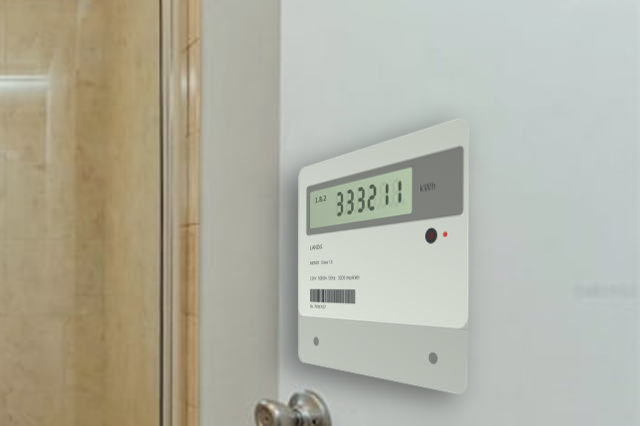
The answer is kWh 333211
